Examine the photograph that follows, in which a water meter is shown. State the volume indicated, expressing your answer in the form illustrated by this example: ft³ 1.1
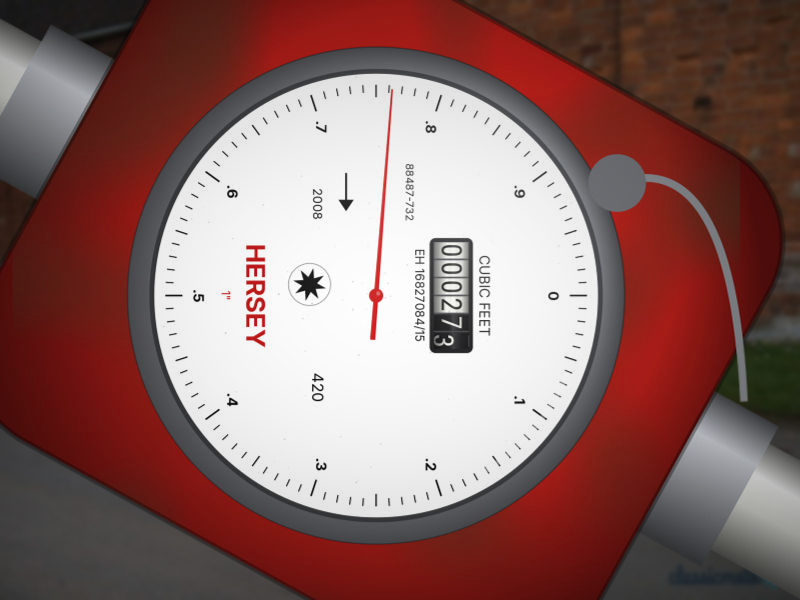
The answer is ft³ 272.76
